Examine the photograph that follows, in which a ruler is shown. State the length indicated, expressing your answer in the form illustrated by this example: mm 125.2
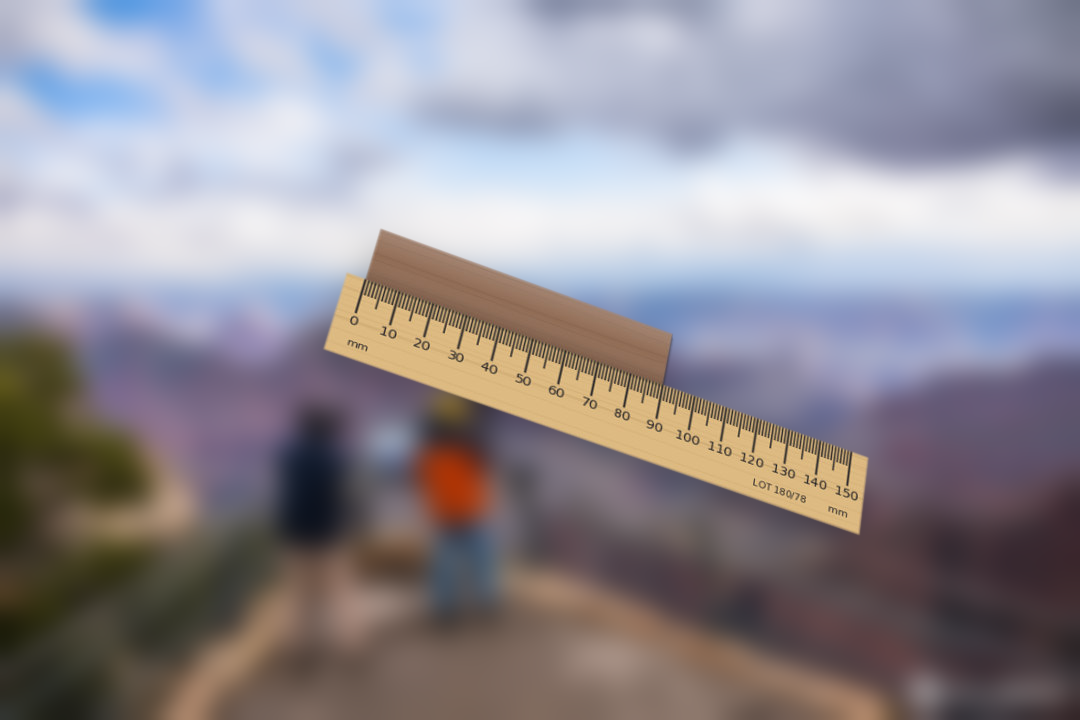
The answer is mm 90
